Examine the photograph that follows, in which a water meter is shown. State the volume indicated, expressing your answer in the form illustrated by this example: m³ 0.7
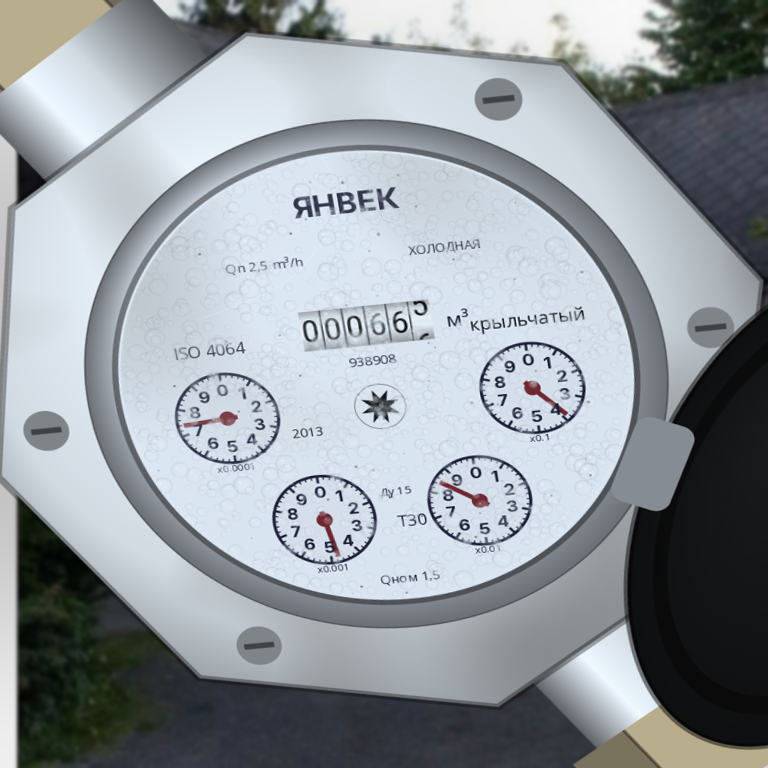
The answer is m³ 665.3847
